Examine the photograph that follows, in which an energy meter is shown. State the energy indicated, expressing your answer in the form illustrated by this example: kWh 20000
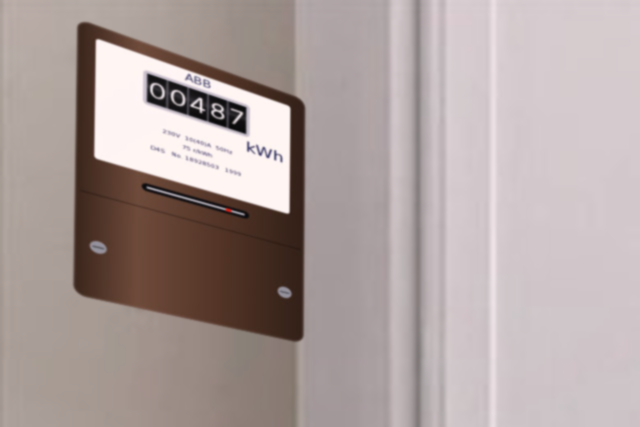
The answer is kWh 487
